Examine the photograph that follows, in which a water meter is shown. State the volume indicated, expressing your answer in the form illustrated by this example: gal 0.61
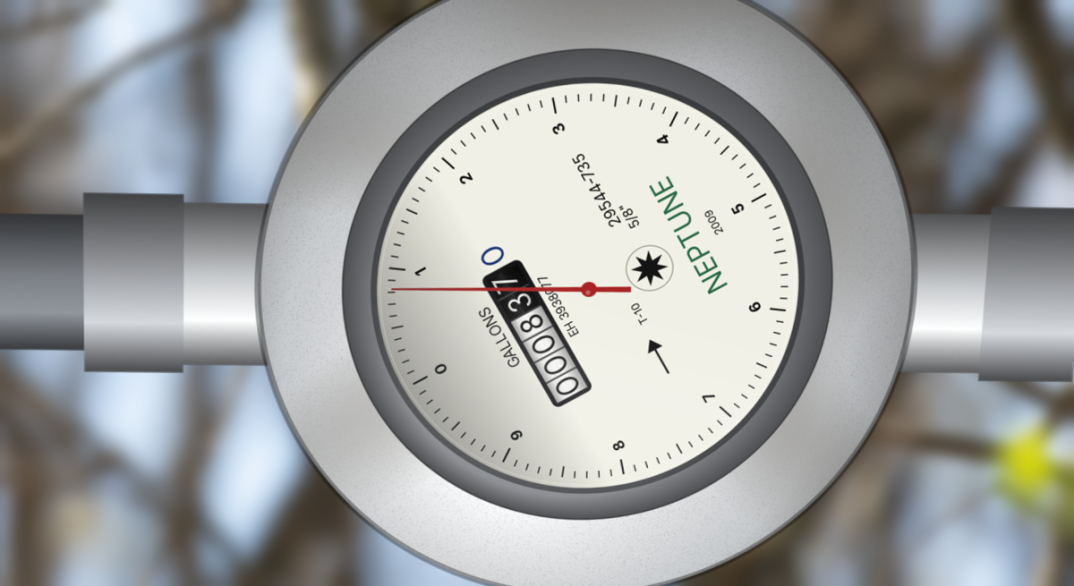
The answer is gal 8370.8
